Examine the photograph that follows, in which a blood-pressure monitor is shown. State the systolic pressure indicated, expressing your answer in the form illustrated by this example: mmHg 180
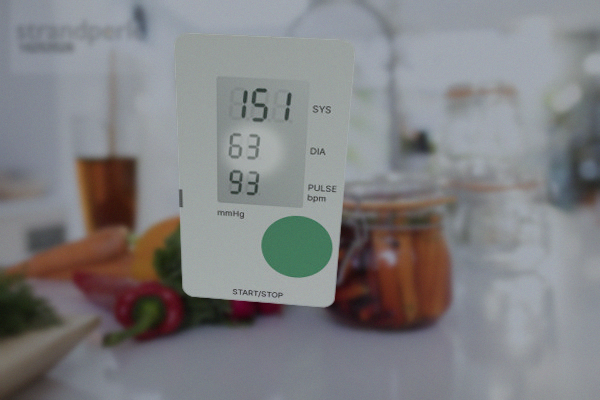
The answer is mmHg 151
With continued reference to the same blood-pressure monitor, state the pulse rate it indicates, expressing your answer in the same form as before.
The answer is bpm 93
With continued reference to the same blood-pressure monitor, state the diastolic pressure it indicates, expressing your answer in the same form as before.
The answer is mmHg 63
